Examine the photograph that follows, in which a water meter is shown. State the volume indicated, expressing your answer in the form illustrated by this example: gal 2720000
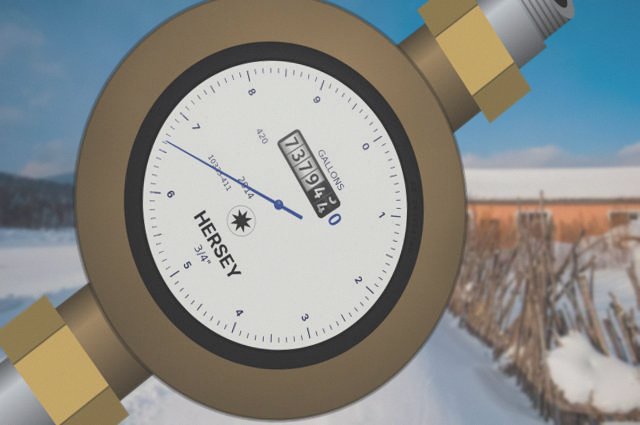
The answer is gal 7379436.6
